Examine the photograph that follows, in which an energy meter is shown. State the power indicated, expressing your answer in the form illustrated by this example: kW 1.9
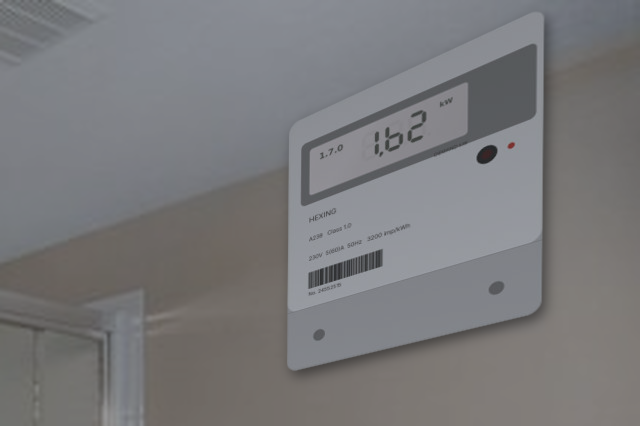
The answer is kW 1.62
